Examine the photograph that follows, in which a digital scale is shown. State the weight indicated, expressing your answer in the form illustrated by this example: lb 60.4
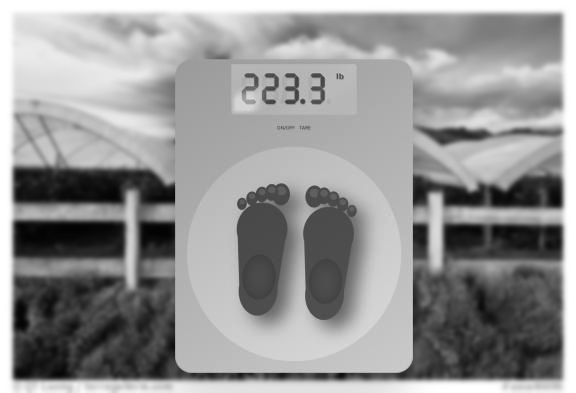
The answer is lb 223.3
